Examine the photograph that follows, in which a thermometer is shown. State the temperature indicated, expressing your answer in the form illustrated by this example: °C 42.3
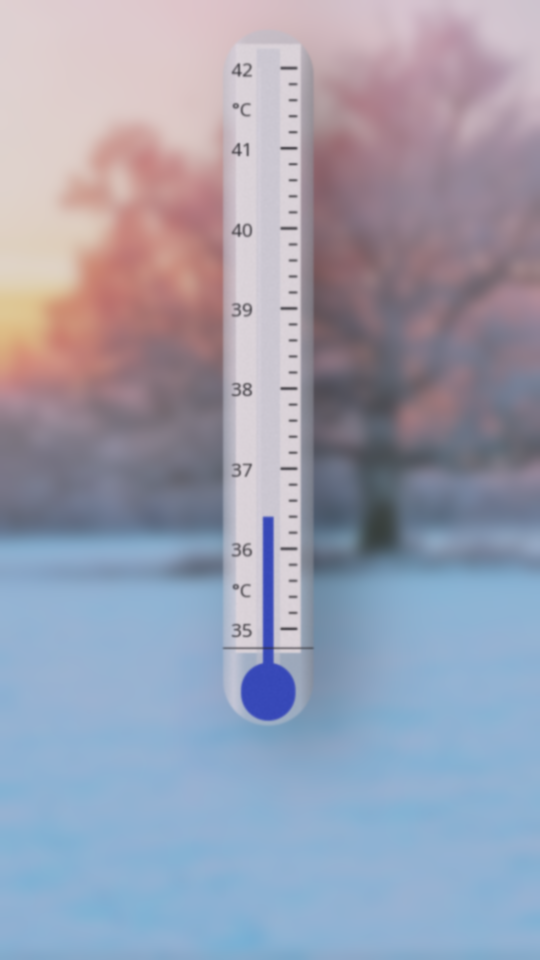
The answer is °C 36.4
